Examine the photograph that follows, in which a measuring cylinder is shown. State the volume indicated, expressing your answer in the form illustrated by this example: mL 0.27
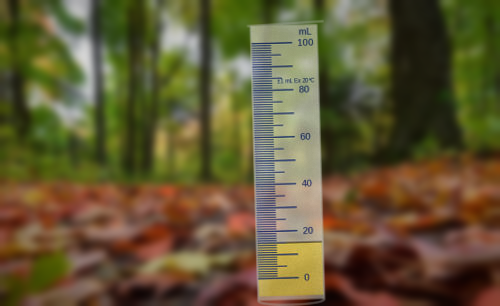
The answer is mL 15
